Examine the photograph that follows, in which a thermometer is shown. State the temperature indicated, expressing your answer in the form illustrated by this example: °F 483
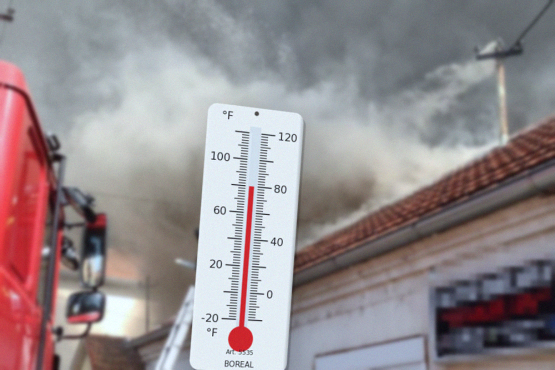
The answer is °F 80
